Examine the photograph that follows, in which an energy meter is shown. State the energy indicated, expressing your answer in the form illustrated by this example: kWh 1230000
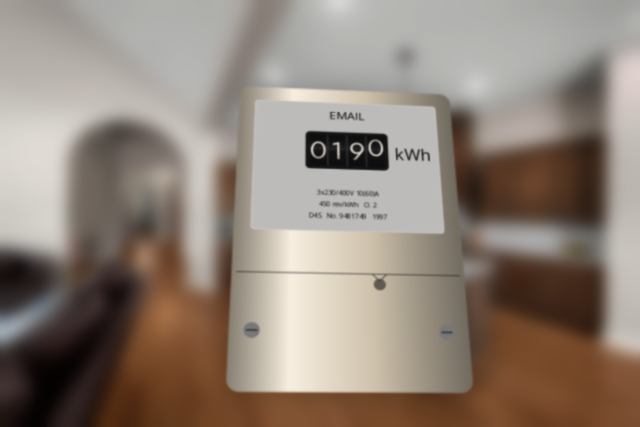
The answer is kWh 190
